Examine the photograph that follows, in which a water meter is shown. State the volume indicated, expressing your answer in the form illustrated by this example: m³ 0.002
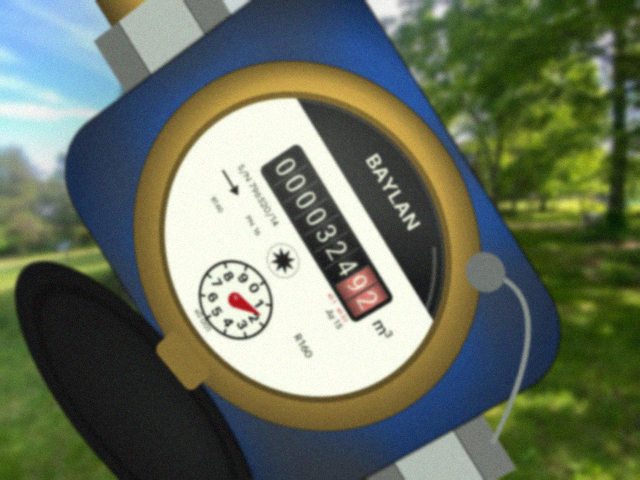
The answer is m³ 324.921
